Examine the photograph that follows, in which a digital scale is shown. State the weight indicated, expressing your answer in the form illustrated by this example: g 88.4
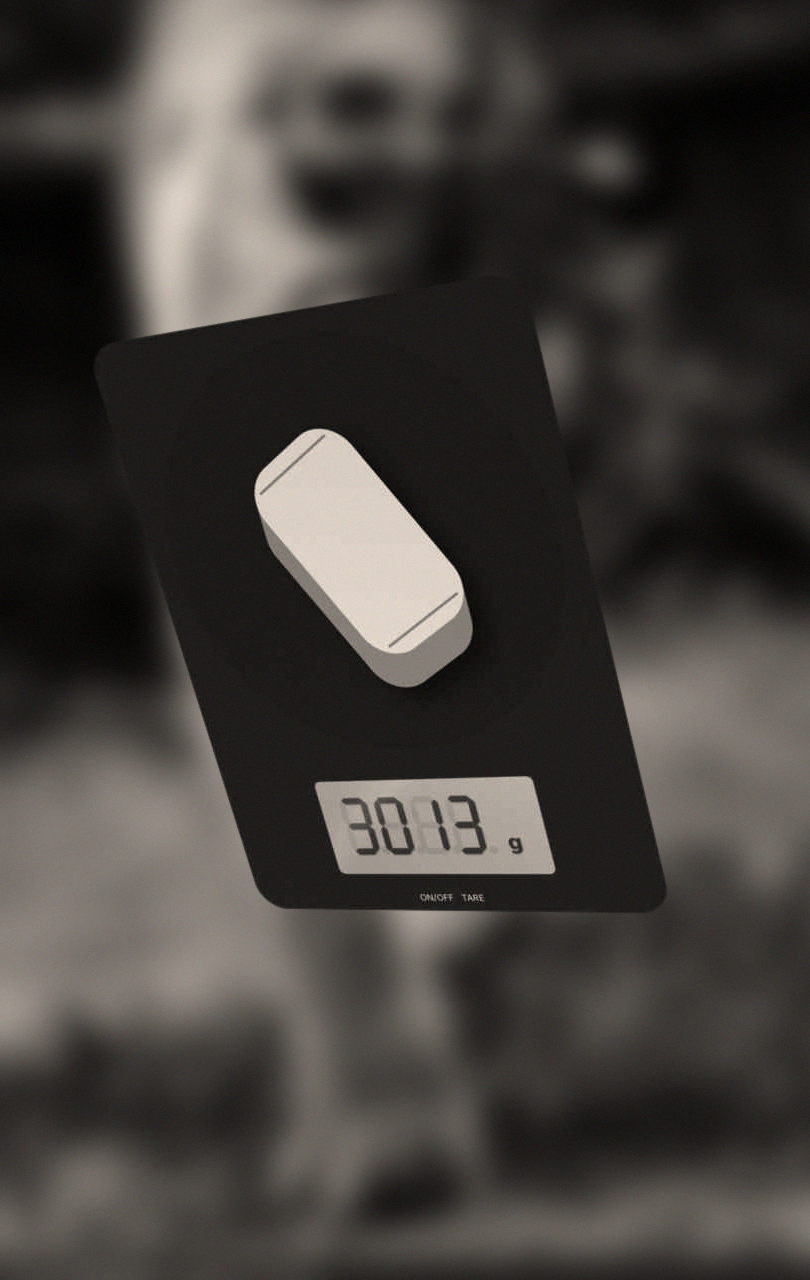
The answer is g 3013
